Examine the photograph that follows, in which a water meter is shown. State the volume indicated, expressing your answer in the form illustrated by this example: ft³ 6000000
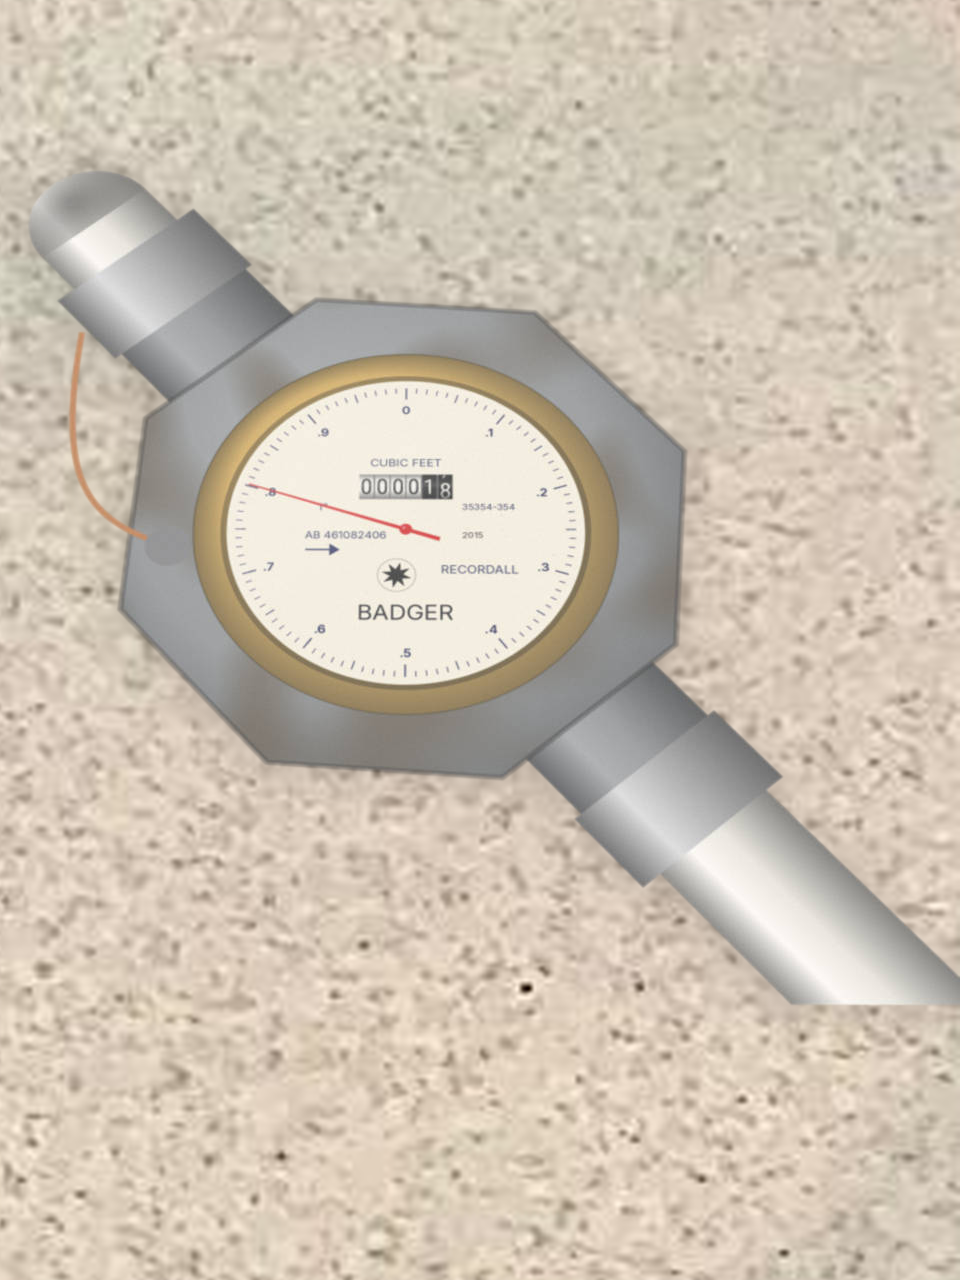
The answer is ft³ 17.80
